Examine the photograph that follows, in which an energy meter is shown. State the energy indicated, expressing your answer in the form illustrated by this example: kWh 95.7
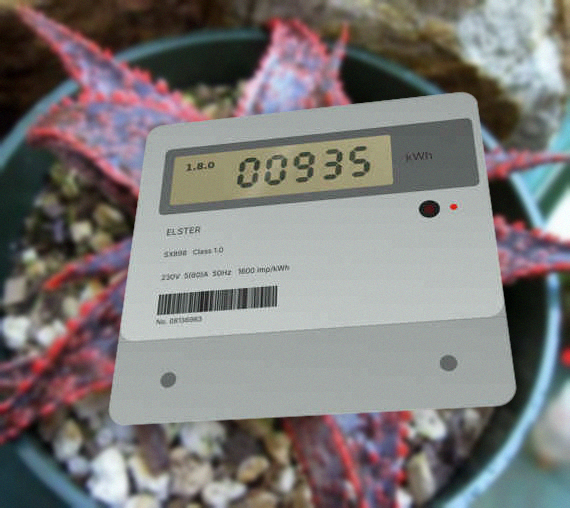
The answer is kWh 935
